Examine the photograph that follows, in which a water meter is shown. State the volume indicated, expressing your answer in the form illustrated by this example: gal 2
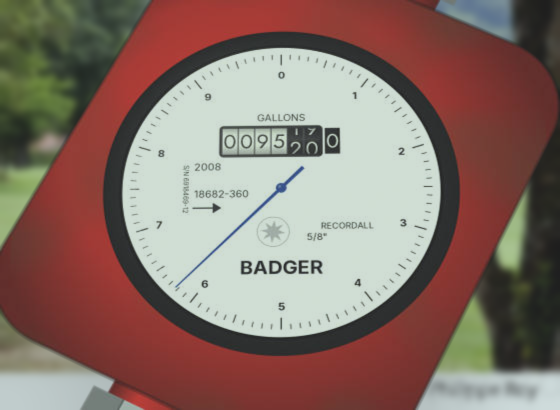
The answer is gal 95196.2
